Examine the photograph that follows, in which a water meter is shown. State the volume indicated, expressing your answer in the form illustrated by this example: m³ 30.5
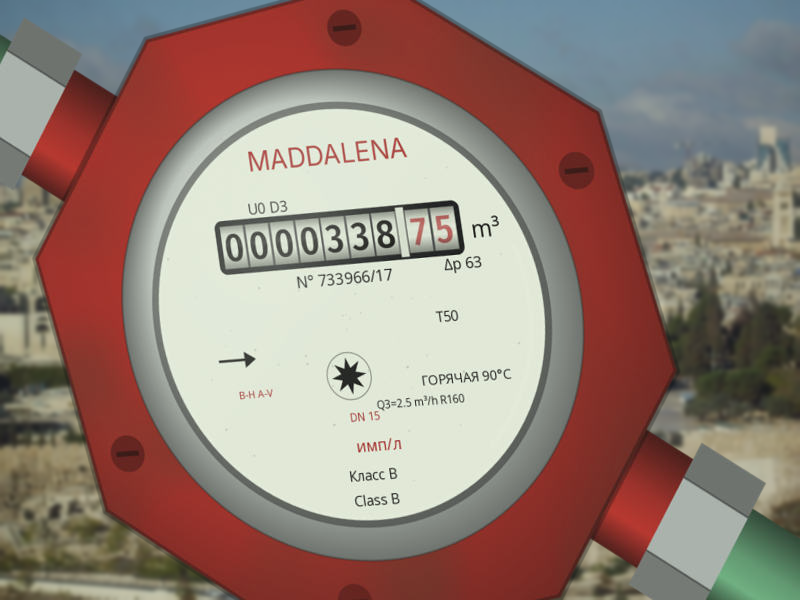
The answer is m³ 338.75
